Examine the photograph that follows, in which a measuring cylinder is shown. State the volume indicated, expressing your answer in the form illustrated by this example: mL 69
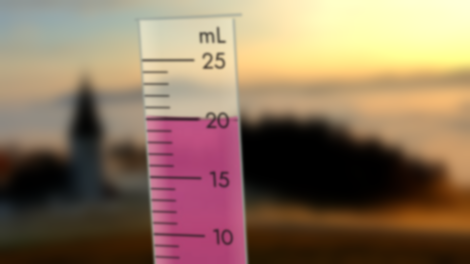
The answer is mL 20
